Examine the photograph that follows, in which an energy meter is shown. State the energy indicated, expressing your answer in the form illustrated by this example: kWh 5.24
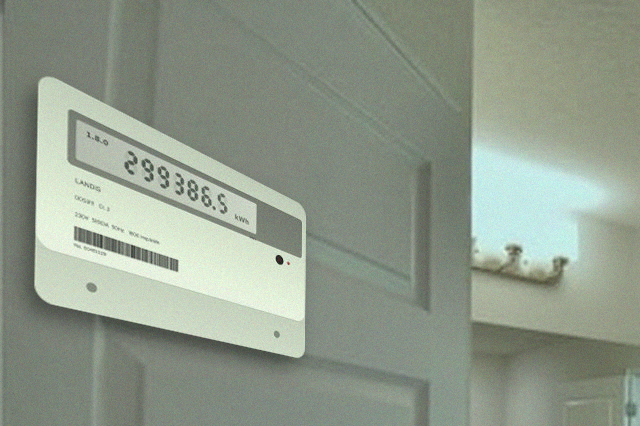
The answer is kWh 299386.5
